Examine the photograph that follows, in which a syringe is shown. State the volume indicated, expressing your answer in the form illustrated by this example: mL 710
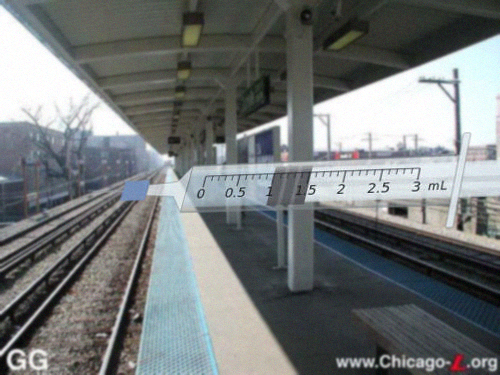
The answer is mL 1
